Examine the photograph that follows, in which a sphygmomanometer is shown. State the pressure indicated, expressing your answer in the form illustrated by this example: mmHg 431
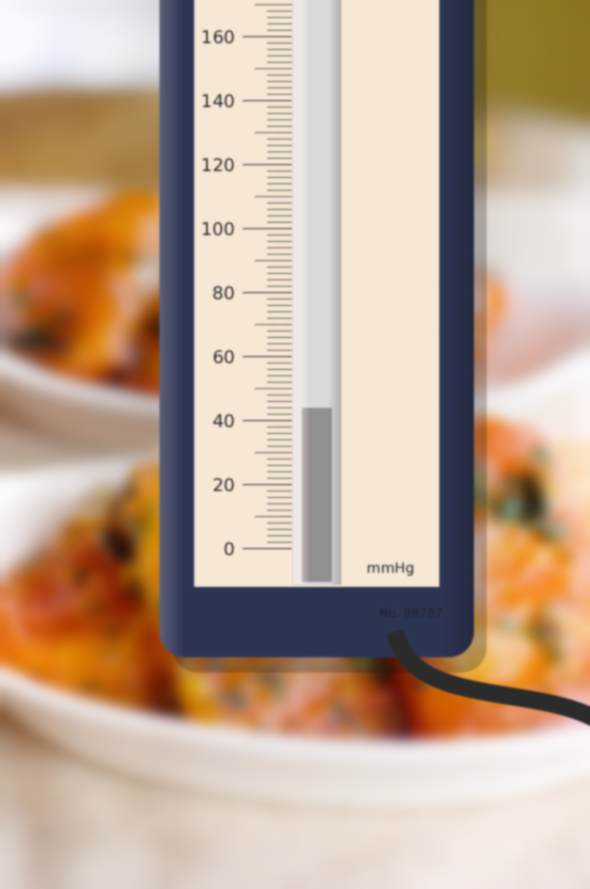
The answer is mmHg 44
